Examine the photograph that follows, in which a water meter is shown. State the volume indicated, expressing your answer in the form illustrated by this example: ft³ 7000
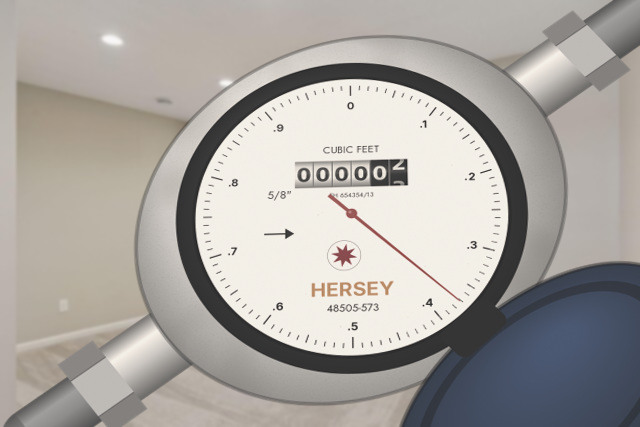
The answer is ft³ 2.37
